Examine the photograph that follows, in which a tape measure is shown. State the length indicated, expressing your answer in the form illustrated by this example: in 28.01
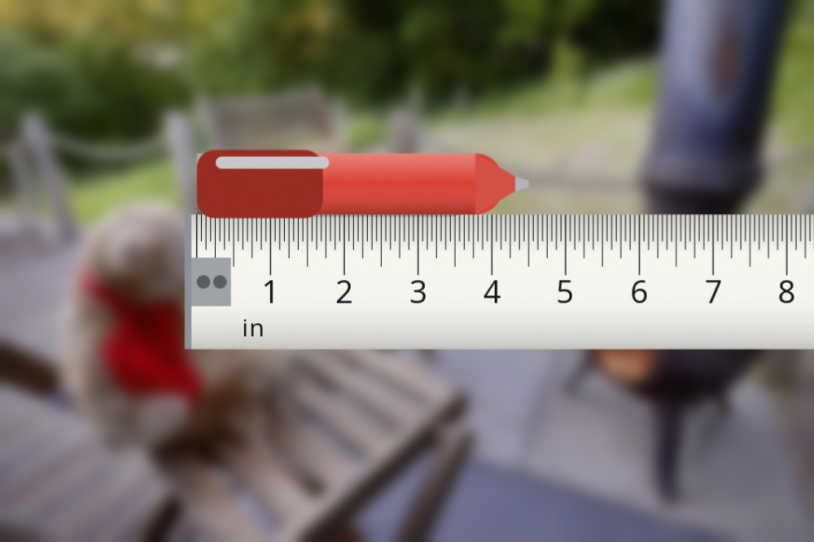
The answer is in 4.5
